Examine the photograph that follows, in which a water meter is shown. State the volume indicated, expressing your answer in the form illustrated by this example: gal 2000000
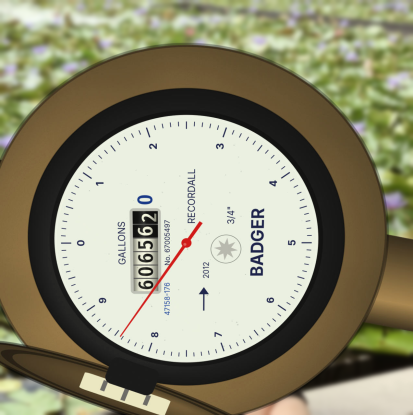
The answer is gal 6065618.4
